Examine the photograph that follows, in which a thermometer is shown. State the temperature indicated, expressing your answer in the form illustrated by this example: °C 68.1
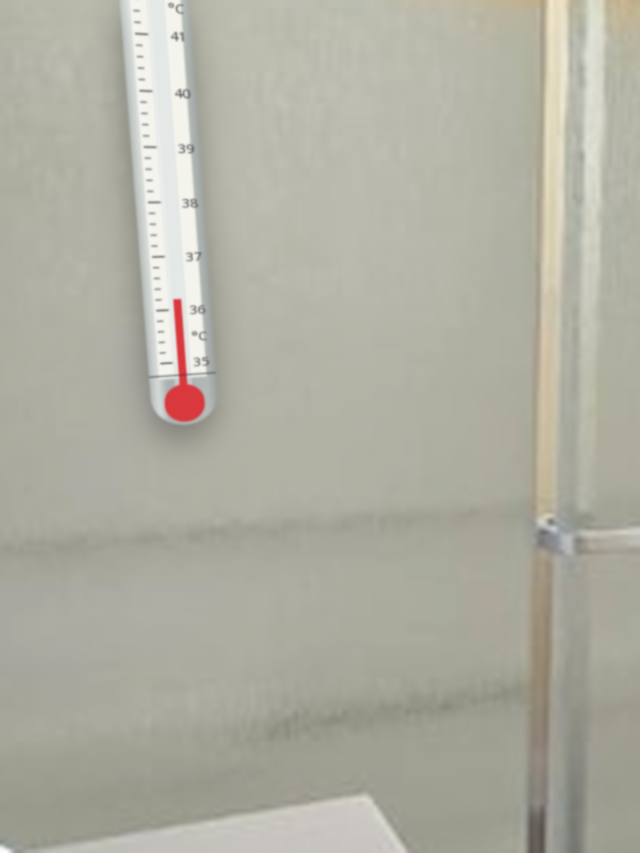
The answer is °C 36.2
